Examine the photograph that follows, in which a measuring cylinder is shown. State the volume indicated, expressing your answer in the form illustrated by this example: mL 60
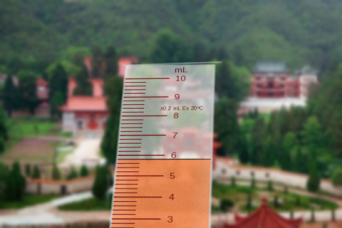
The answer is mL 5.8
